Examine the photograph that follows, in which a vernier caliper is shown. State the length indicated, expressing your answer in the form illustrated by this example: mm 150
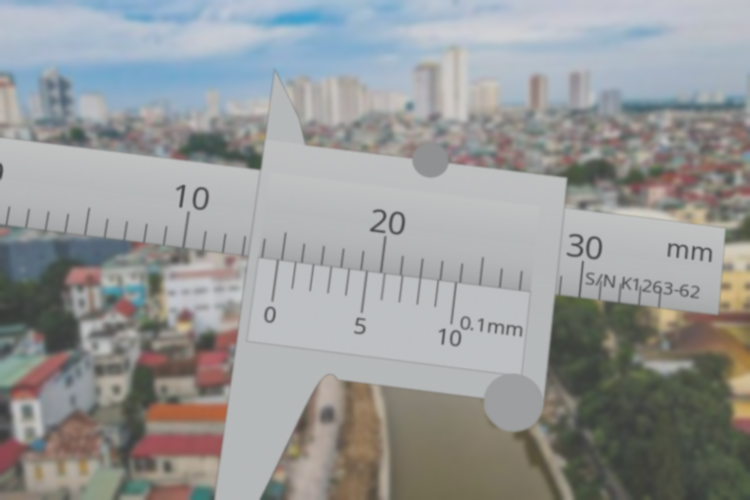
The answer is mm 14.8
